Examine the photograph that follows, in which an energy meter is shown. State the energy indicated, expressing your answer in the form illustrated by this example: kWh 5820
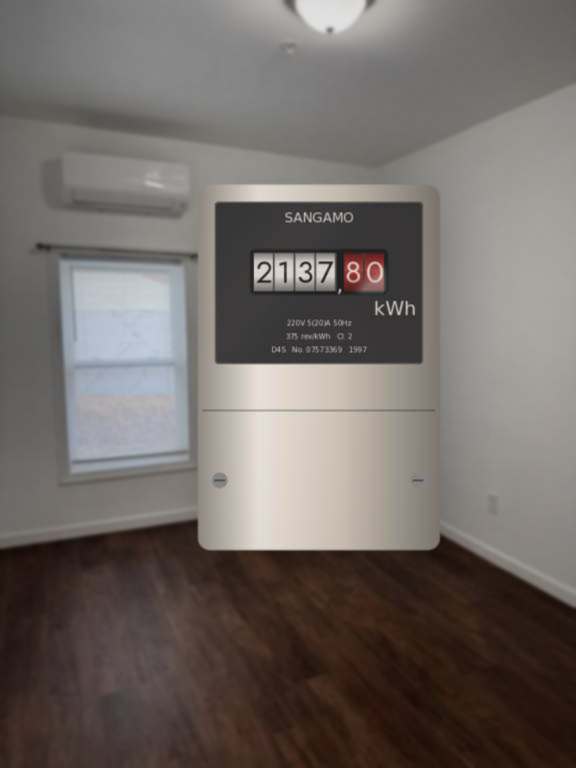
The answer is kWh 2137.80
